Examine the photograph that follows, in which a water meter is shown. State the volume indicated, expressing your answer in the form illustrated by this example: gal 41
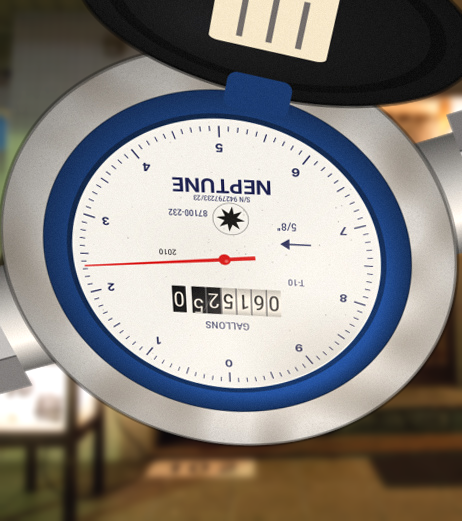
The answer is gal 615252.3
